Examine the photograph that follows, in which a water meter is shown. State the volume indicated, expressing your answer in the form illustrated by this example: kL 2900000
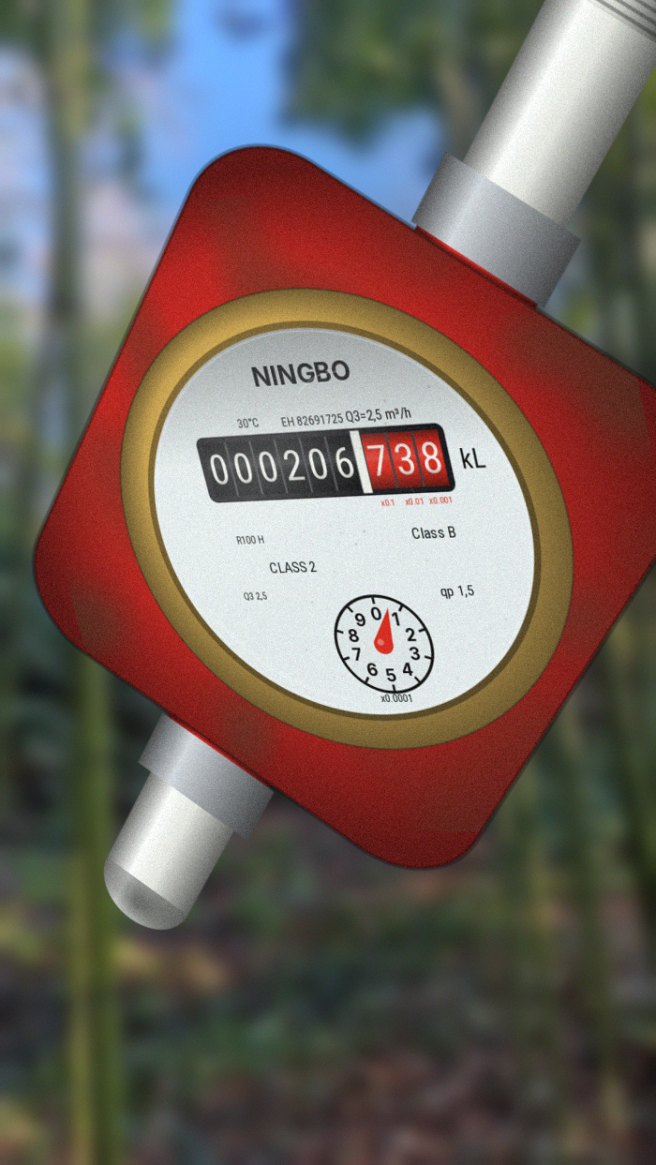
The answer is kL 206.7380
